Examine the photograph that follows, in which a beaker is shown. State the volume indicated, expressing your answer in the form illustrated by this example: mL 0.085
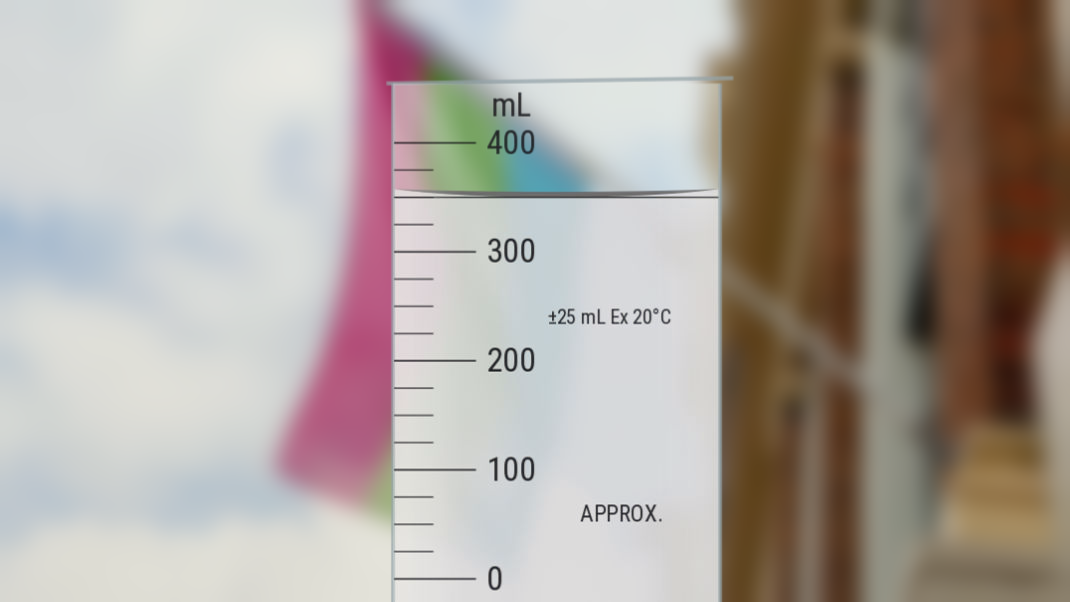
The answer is mL 350
